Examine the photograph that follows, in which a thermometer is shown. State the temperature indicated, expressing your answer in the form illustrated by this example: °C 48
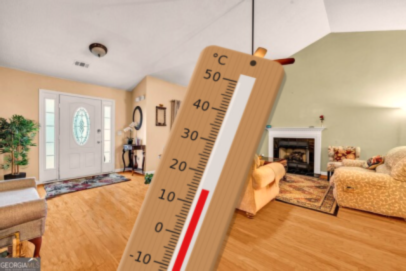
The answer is °C 15
